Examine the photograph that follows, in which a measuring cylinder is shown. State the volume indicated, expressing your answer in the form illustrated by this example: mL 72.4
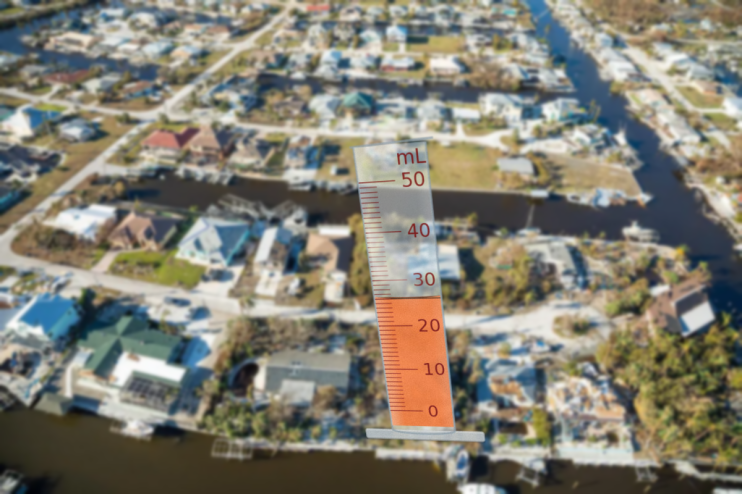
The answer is mL 26
